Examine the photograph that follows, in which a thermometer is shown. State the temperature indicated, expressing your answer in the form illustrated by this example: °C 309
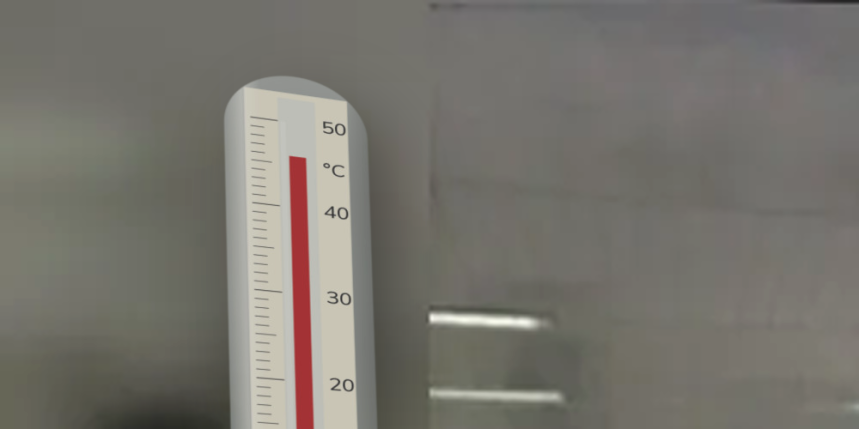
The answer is °C 46
